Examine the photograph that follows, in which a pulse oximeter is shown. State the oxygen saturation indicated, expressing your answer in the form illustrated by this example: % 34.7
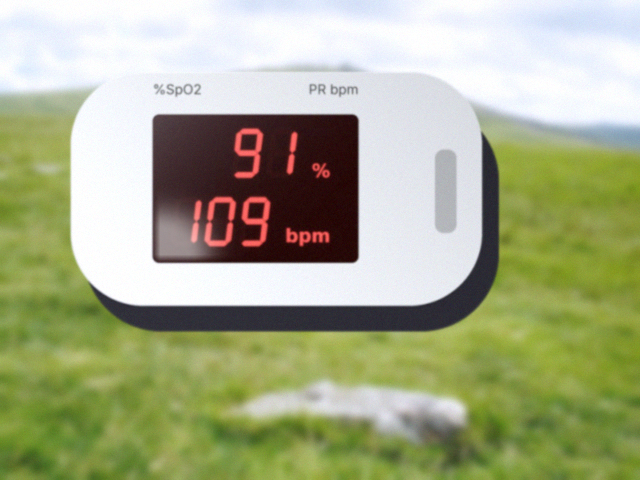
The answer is % 91
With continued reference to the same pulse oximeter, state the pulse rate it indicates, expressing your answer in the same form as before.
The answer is bpm 109
